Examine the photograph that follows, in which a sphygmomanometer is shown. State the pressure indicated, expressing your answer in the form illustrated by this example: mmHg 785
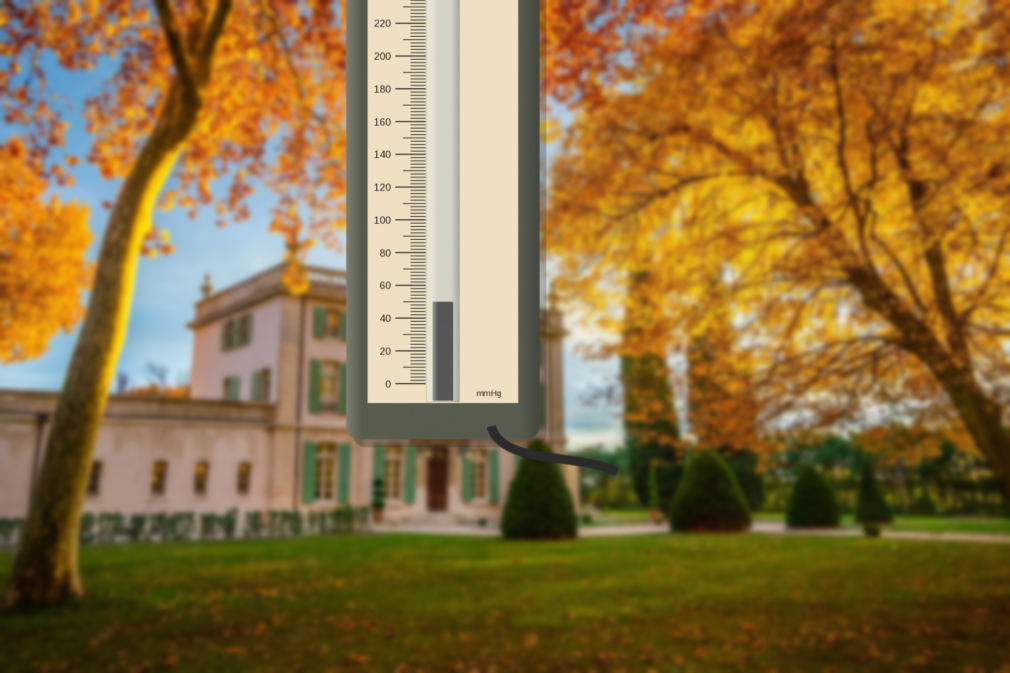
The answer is mmHg 50
